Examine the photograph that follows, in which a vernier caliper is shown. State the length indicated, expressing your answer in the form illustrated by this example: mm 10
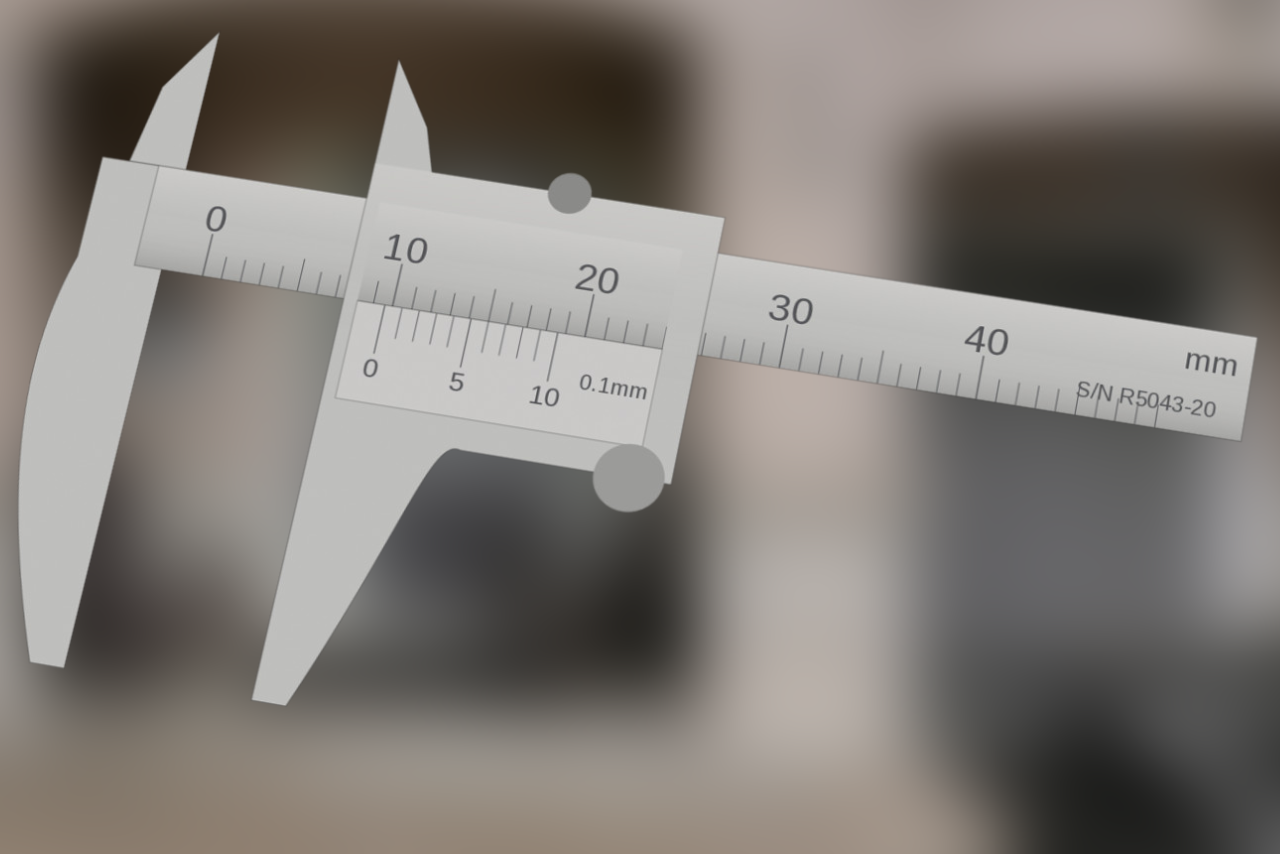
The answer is mm 9.6
